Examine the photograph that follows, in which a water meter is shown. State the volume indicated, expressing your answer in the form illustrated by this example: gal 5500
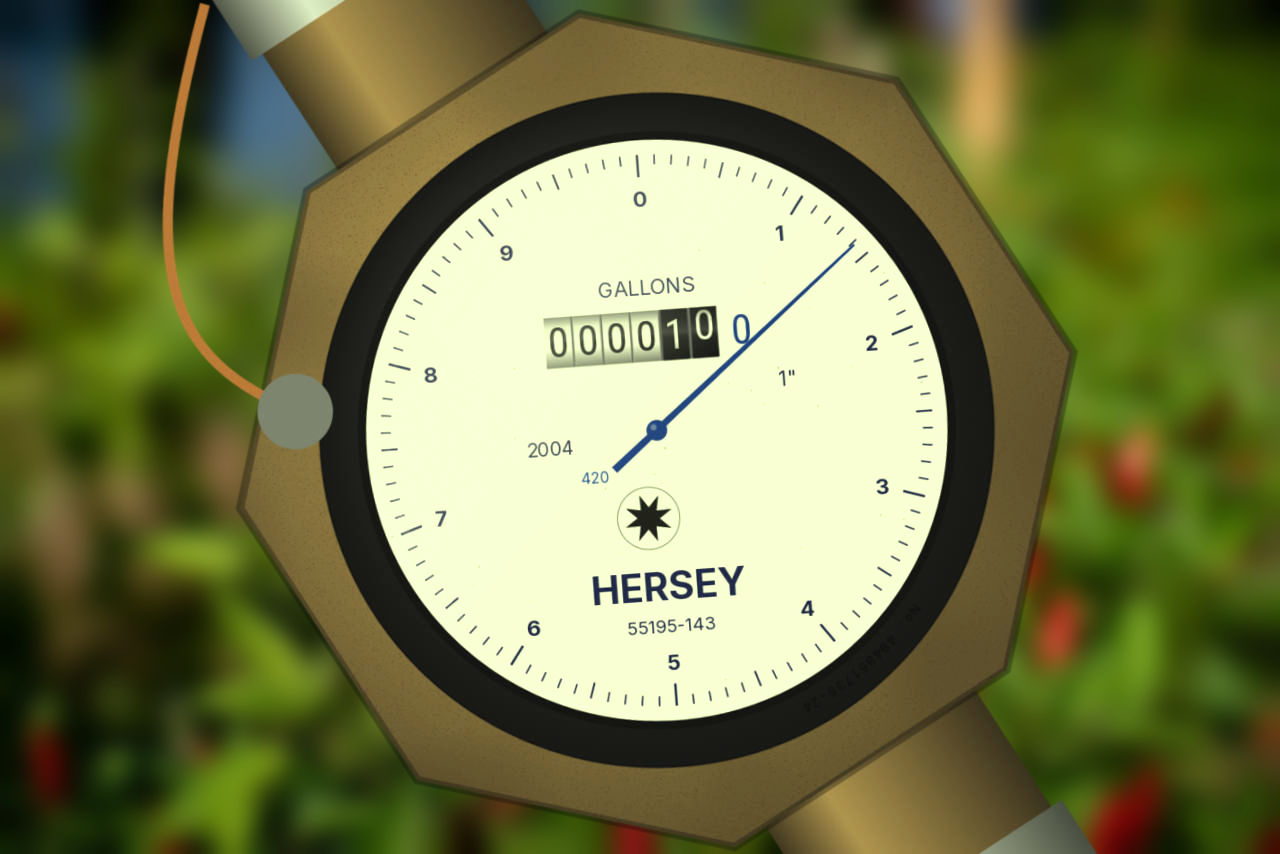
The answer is gal 101.4
